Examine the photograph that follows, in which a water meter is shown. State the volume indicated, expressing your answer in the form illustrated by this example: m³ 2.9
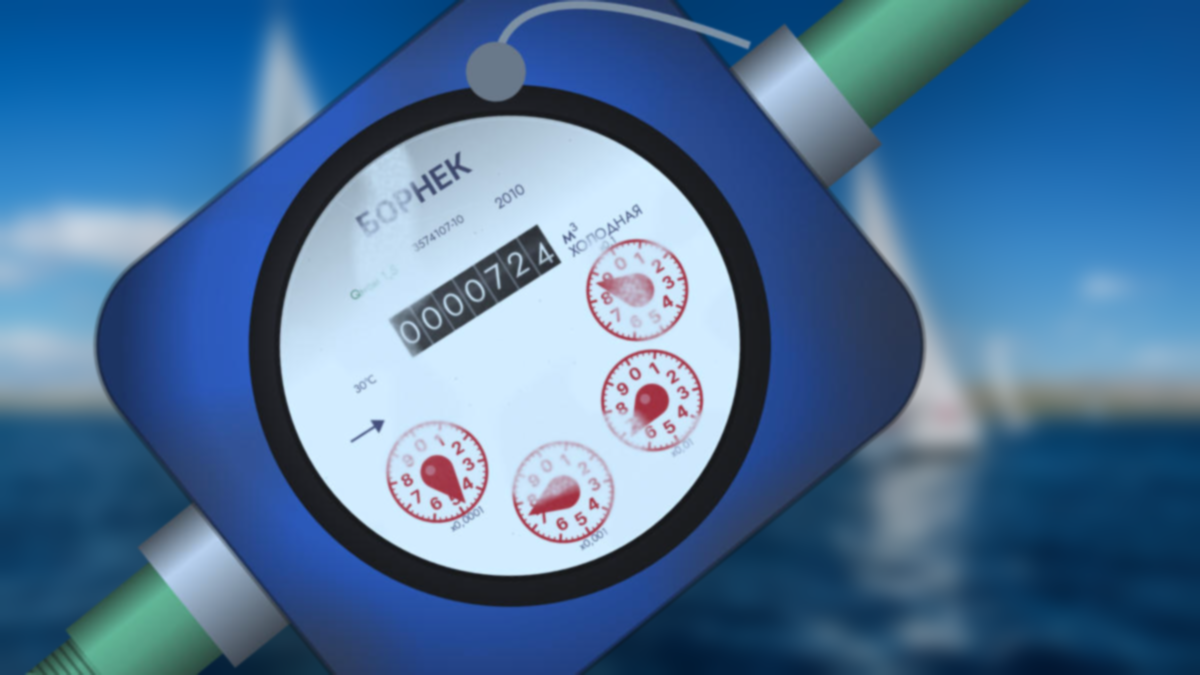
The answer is m³ 723.8674
